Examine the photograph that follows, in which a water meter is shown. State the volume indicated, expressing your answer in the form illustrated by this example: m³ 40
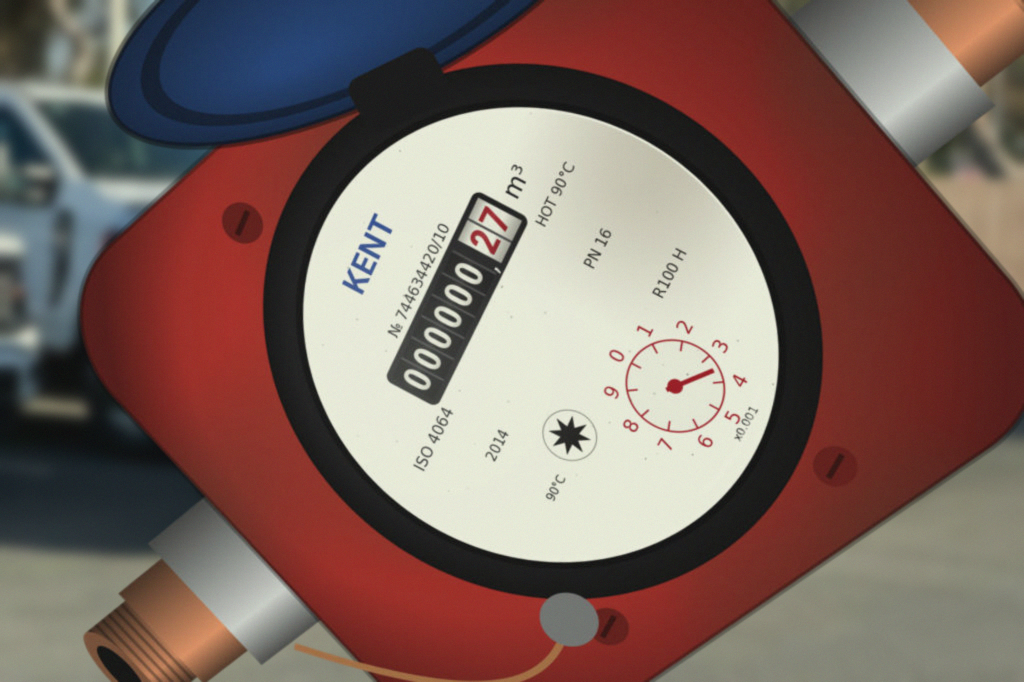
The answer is m³ 0.273
